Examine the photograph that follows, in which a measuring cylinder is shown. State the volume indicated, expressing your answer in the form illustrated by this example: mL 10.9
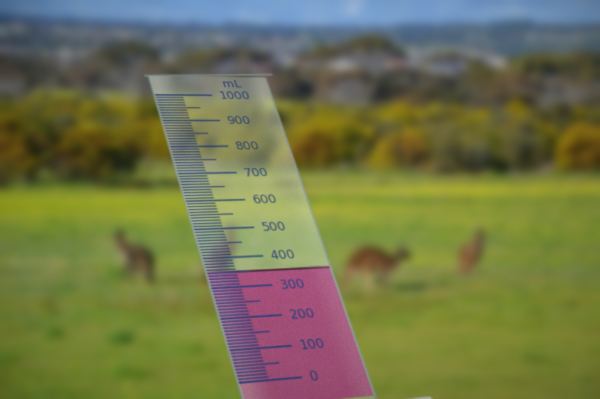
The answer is mL 350
